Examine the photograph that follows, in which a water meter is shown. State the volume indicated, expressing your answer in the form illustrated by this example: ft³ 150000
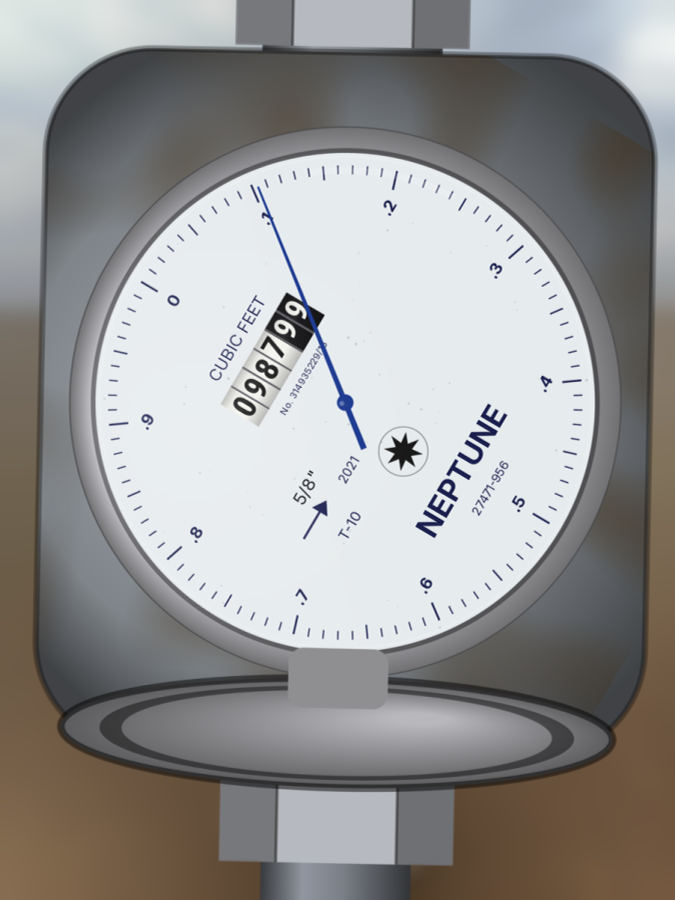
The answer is ft³ 98799.10
